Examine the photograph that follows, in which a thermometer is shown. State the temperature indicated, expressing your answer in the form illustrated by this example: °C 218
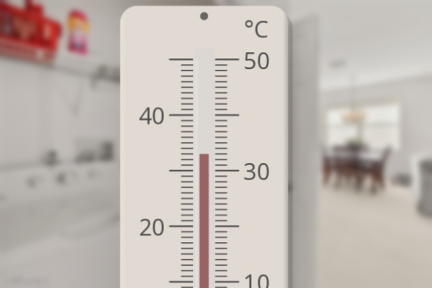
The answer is °C 33
